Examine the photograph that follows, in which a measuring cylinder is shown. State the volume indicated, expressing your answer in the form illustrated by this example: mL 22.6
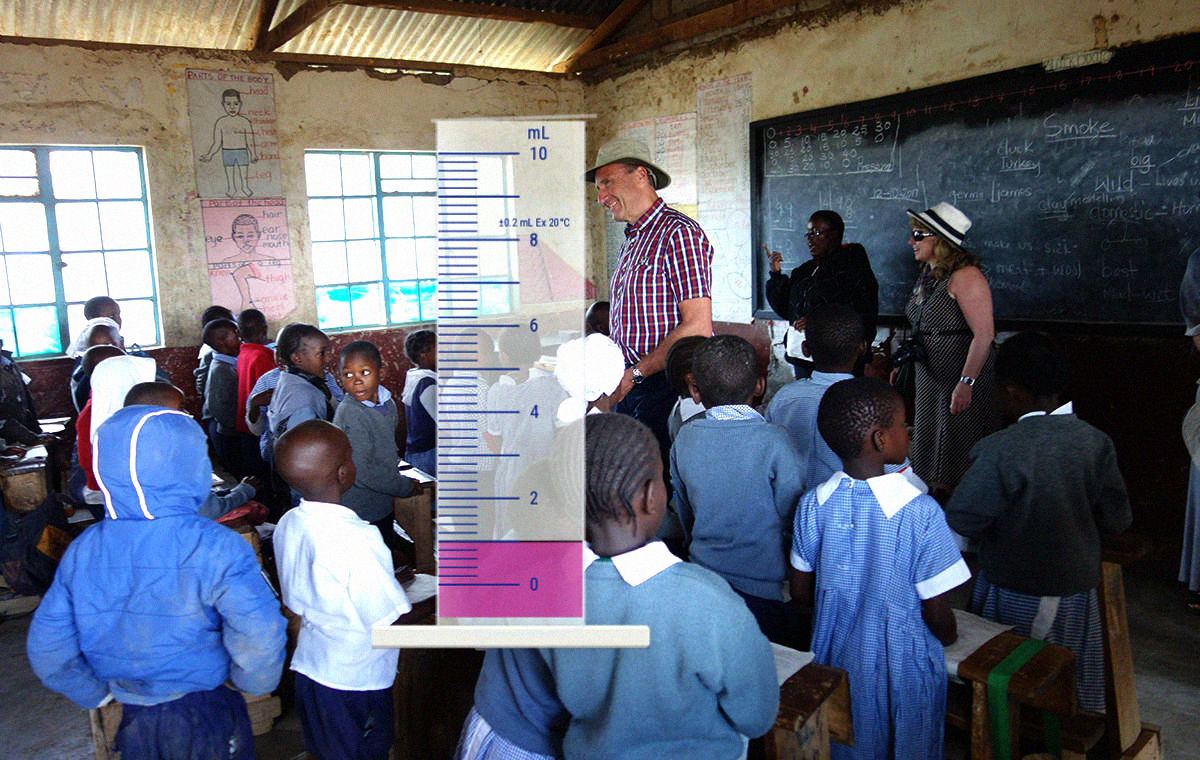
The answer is mL 1
